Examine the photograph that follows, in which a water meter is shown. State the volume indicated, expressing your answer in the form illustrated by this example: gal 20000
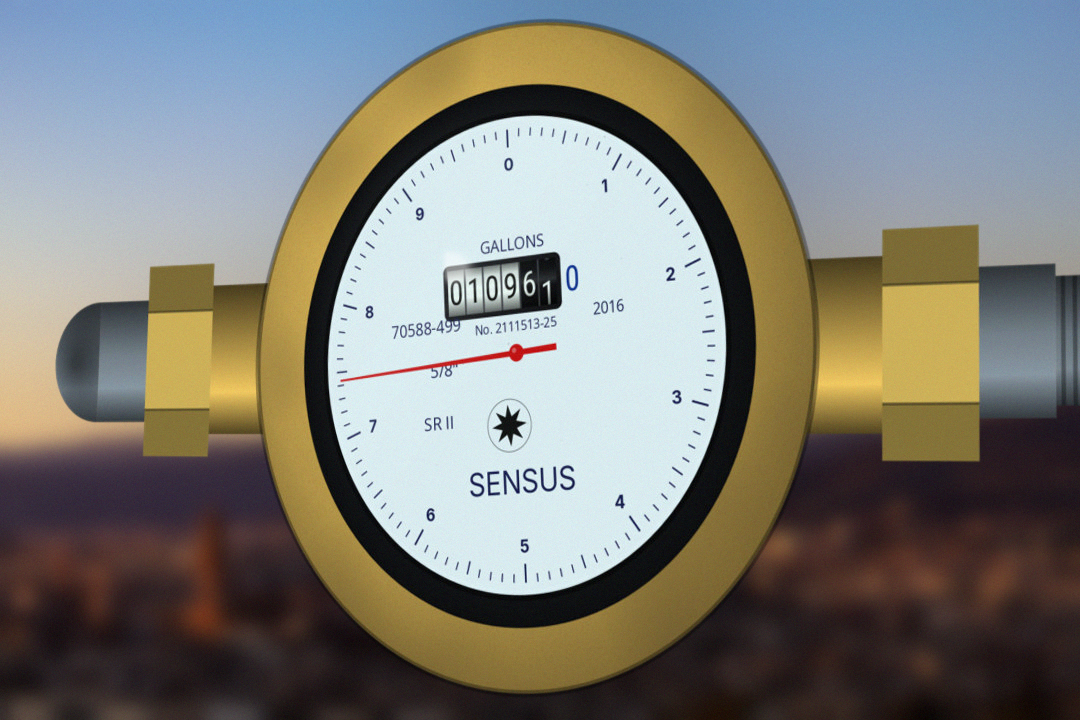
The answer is gal 109607.4
